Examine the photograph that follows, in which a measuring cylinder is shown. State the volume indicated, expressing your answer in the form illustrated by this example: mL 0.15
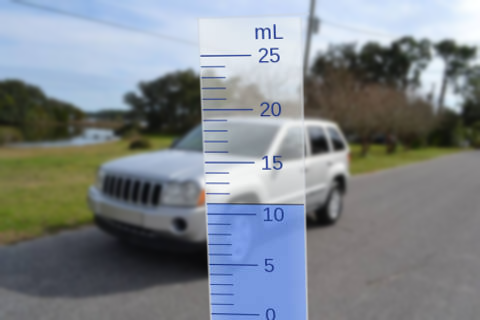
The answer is mL 11
